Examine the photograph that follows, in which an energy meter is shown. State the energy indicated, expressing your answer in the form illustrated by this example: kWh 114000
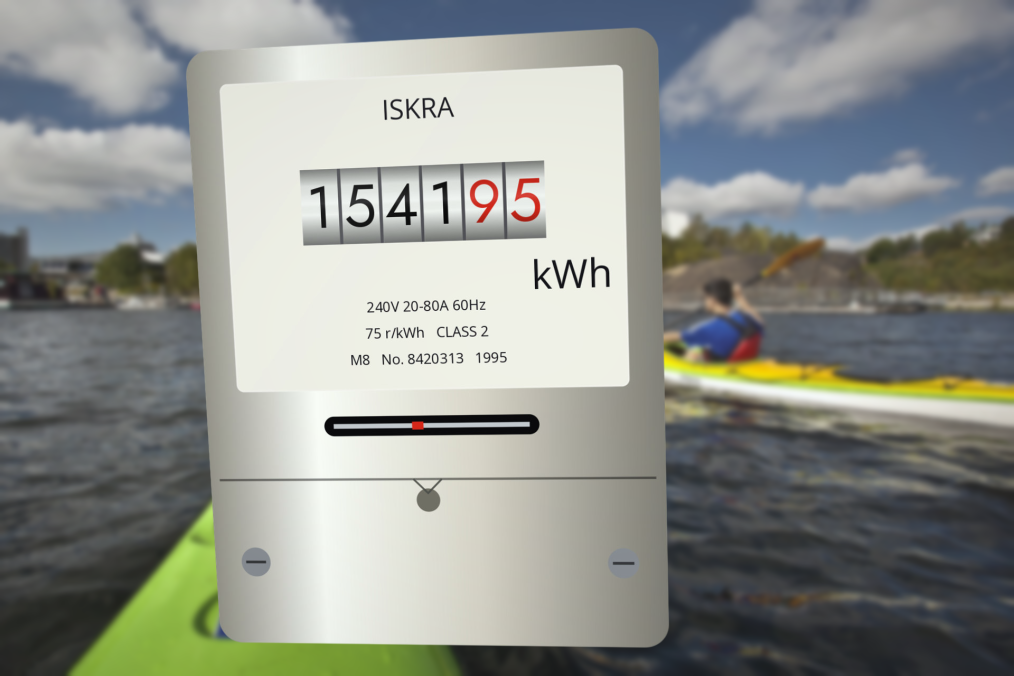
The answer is kWh 1541.95
